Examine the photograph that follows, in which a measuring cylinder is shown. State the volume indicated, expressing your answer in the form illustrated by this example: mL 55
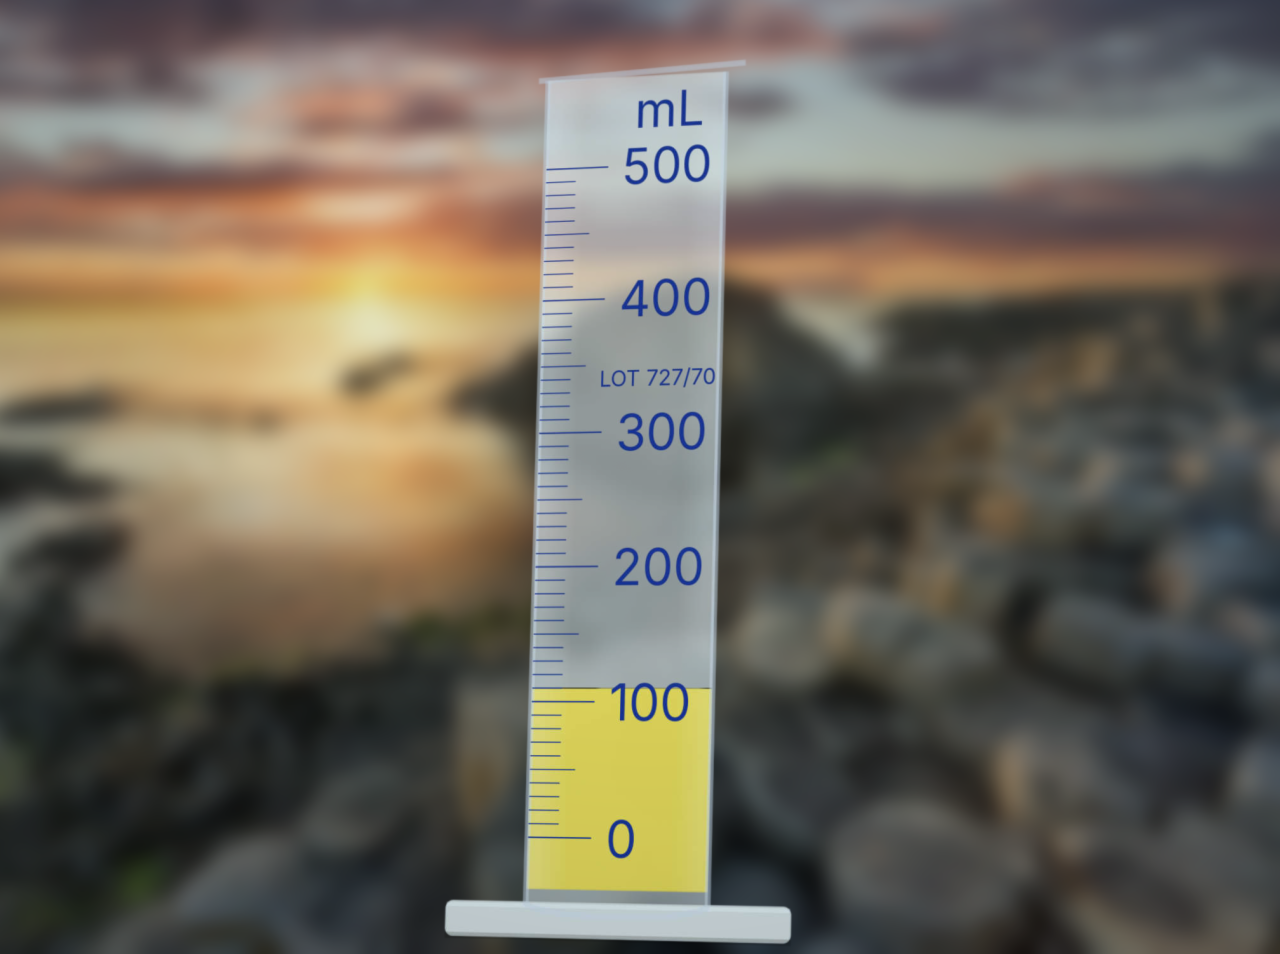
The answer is mL 110
